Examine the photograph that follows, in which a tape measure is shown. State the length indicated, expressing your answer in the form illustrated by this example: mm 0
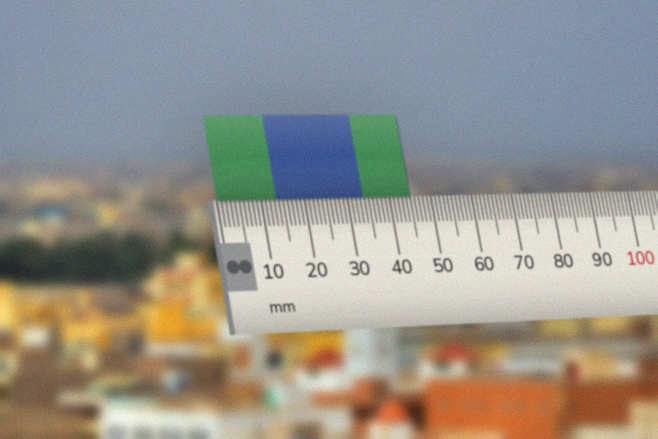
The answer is mm 45
